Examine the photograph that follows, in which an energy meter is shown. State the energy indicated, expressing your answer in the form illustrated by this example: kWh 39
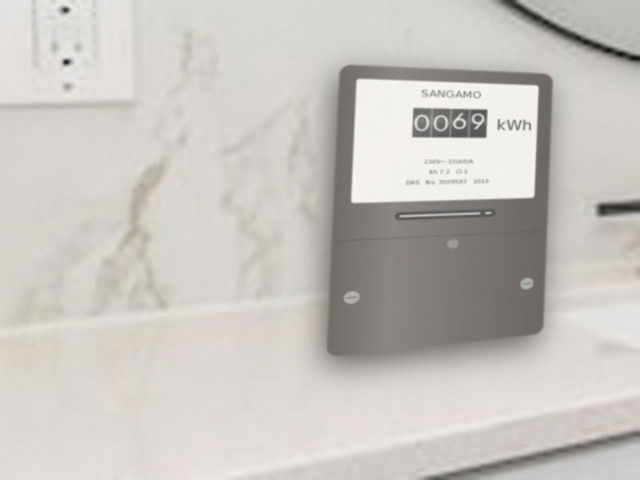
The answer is kWh 69
